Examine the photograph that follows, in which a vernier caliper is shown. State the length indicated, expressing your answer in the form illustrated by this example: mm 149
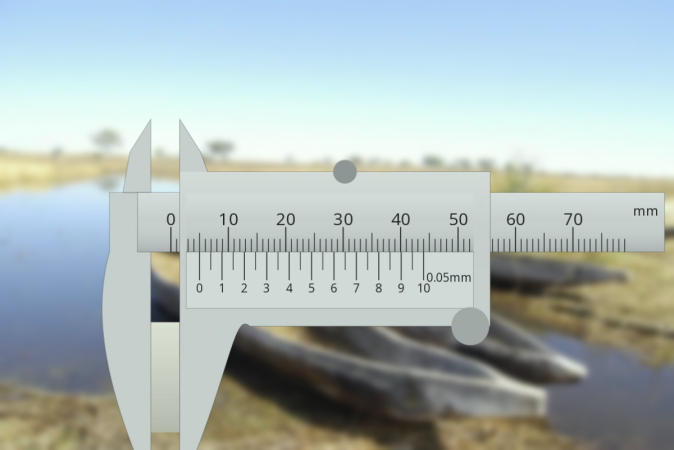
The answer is mm 5.0
